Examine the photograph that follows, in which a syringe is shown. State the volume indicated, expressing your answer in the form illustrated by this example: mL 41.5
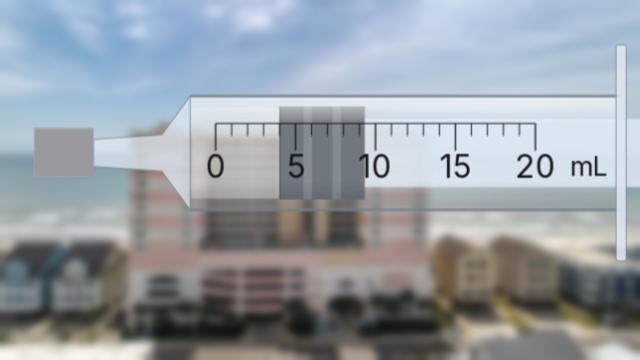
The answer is mL 4
